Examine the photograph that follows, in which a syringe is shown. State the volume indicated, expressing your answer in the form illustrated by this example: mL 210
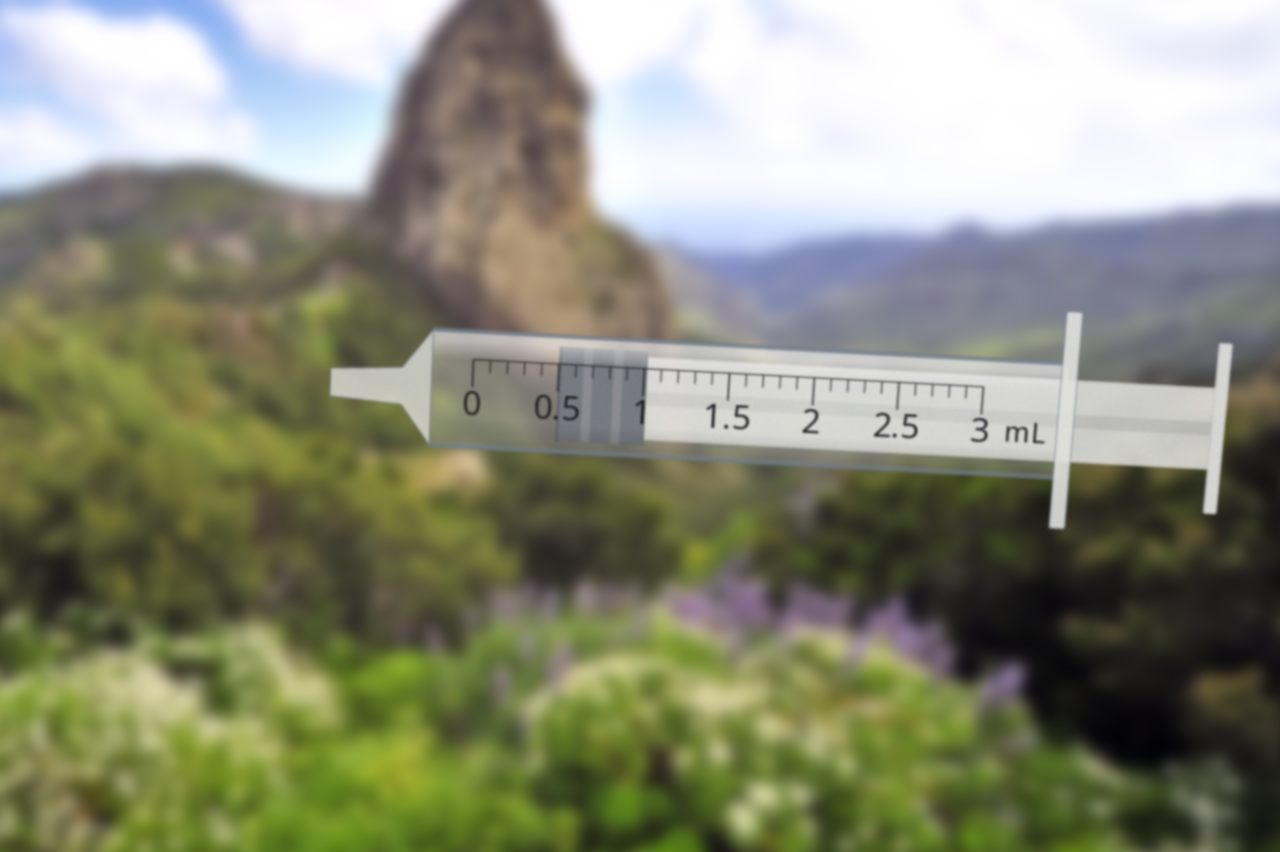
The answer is mL 0.5
